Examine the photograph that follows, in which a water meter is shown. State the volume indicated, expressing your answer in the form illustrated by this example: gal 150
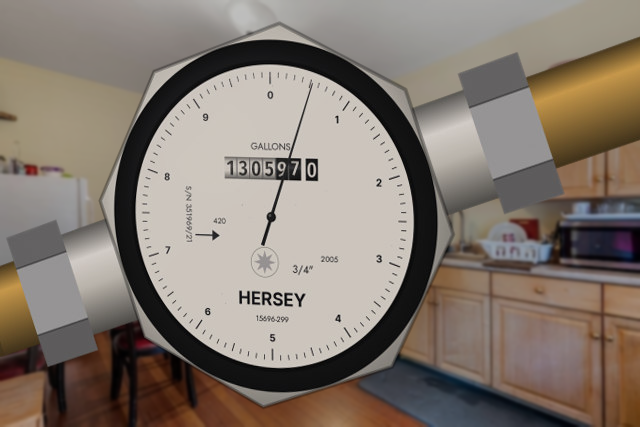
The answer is gal 1305970.5
